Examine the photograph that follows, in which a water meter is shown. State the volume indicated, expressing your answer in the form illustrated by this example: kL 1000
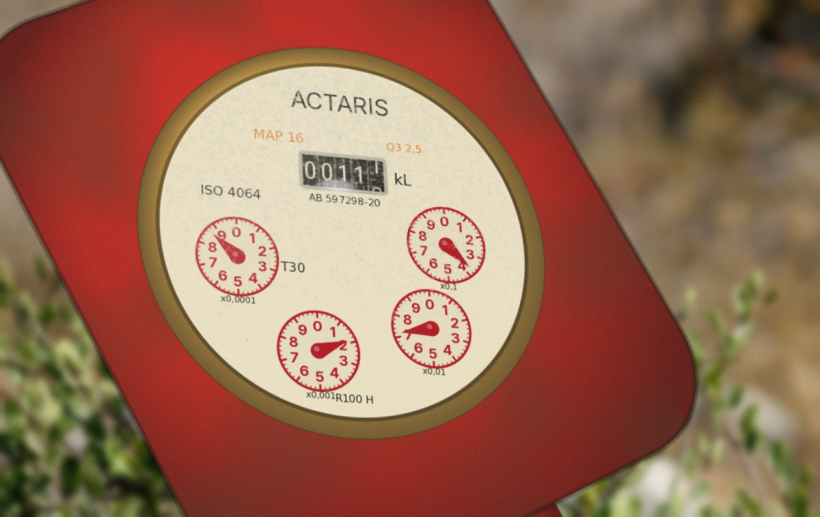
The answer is kL 111.3718
